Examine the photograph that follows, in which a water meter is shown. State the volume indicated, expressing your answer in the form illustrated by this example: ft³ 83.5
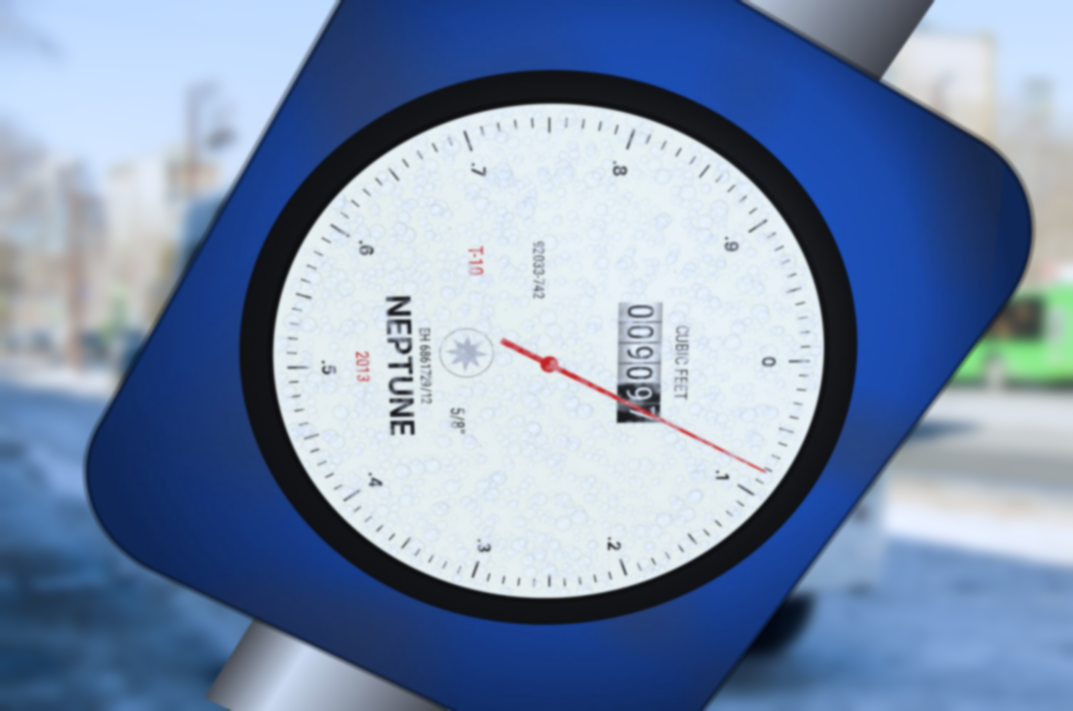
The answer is ft³ 9097.08
